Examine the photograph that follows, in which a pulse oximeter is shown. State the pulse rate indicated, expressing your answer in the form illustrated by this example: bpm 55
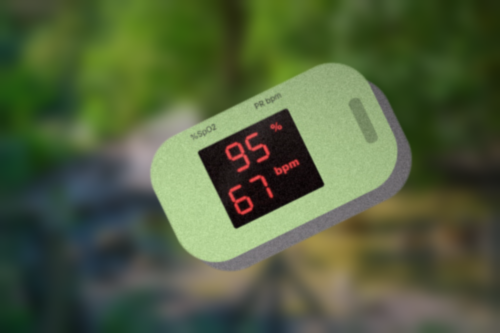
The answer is bpm 67
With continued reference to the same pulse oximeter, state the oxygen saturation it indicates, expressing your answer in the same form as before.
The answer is % 95
